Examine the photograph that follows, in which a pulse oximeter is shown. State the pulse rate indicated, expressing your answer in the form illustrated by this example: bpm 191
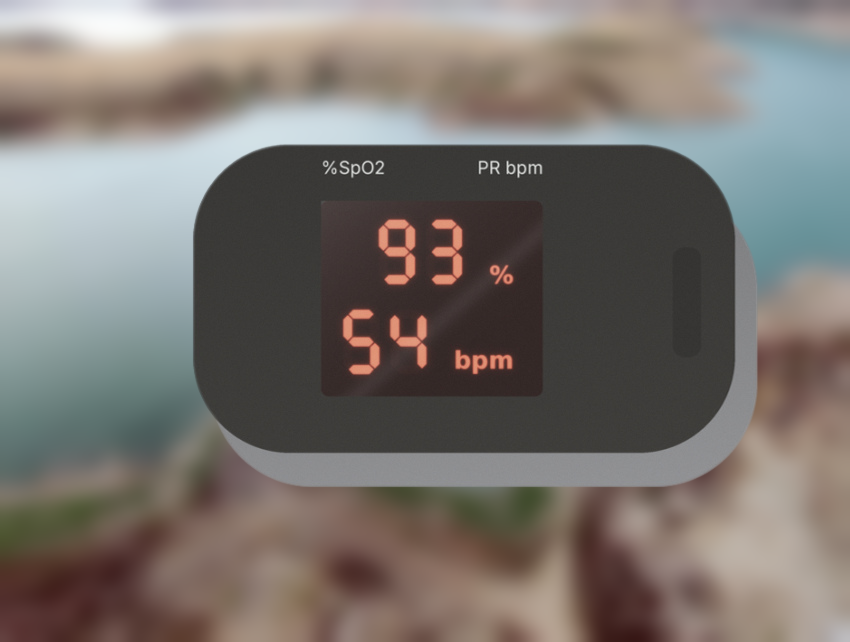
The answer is bpm 54
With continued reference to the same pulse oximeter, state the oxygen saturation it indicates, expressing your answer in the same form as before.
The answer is % 93
